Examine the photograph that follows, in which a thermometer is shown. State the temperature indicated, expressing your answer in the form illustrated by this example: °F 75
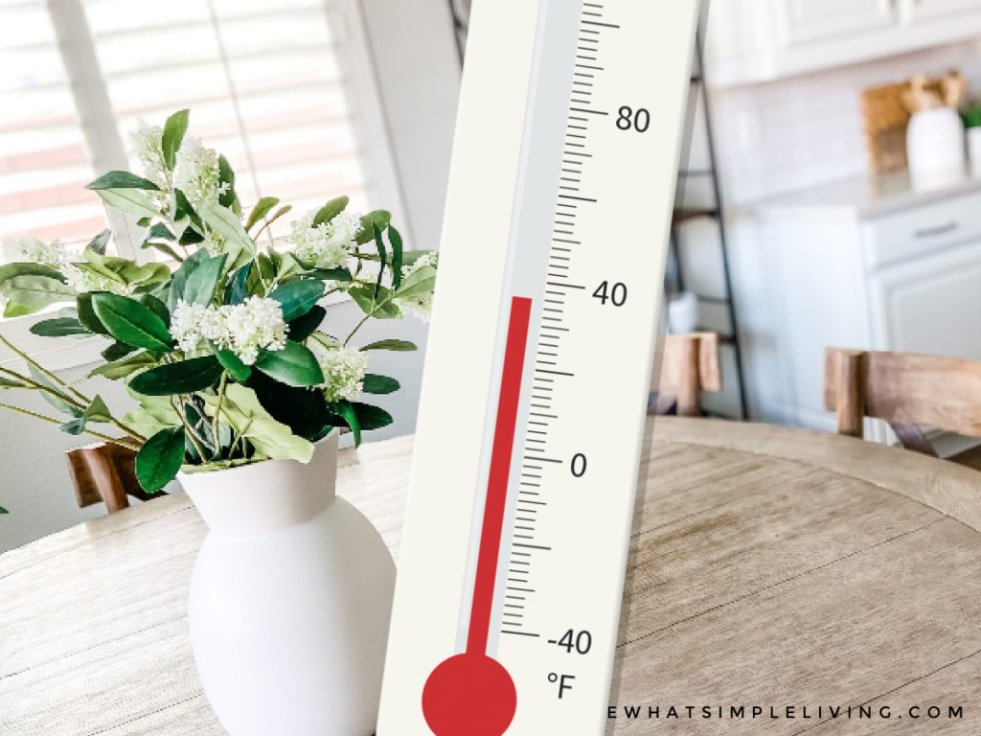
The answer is °F 36
